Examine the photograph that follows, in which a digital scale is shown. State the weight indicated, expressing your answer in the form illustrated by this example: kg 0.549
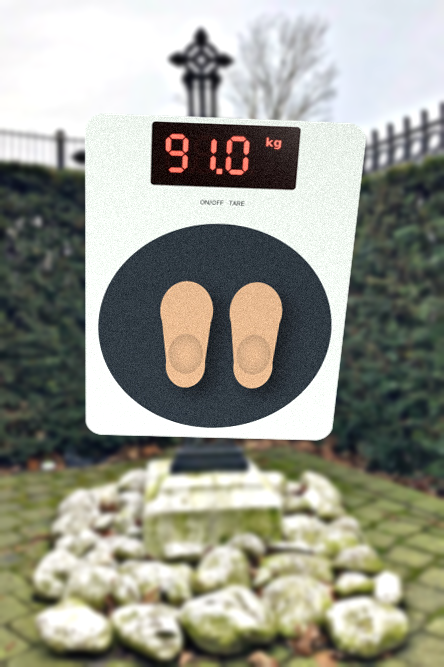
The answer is kg 91.0
